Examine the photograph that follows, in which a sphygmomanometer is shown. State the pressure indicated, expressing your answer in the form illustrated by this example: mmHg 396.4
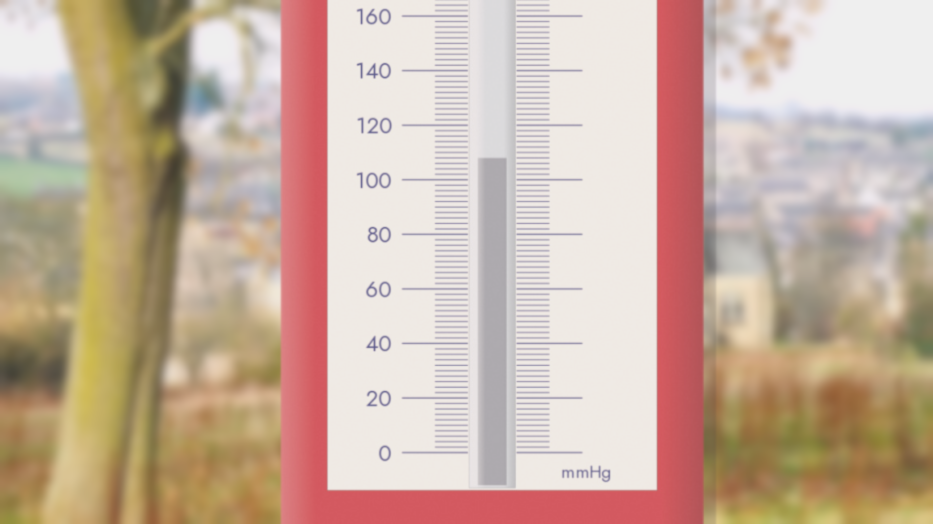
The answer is mmHg 108
